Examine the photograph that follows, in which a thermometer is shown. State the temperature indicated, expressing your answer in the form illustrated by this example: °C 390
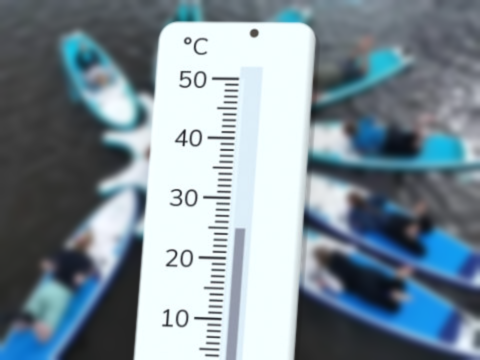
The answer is °C 25
